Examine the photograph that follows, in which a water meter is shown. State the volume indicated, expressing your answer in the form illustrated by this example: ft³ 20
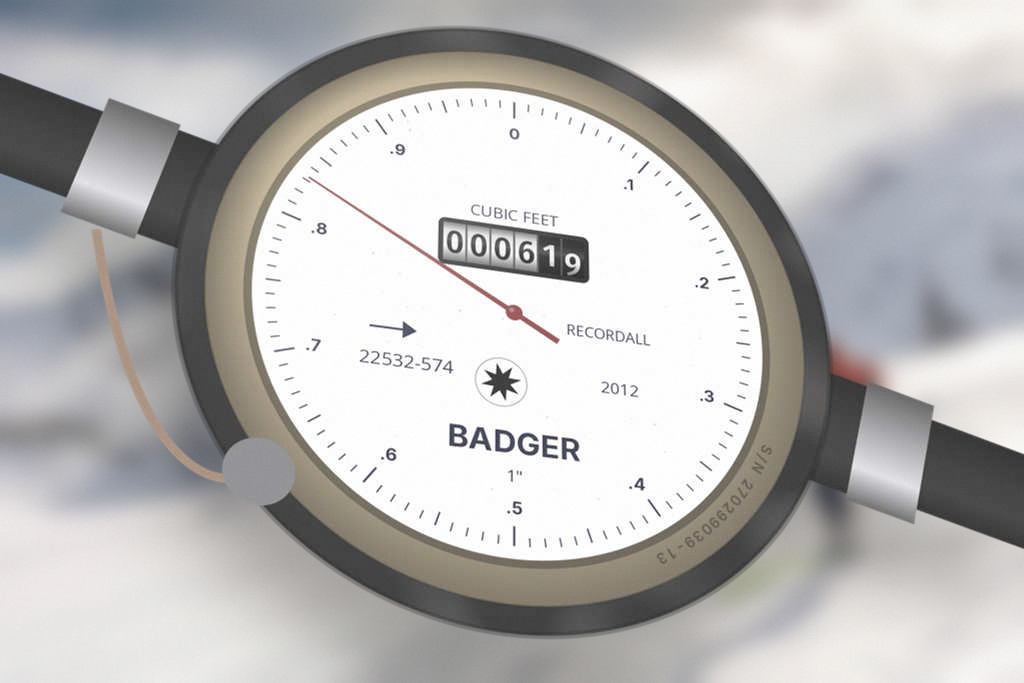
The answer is ft³ 618.83
